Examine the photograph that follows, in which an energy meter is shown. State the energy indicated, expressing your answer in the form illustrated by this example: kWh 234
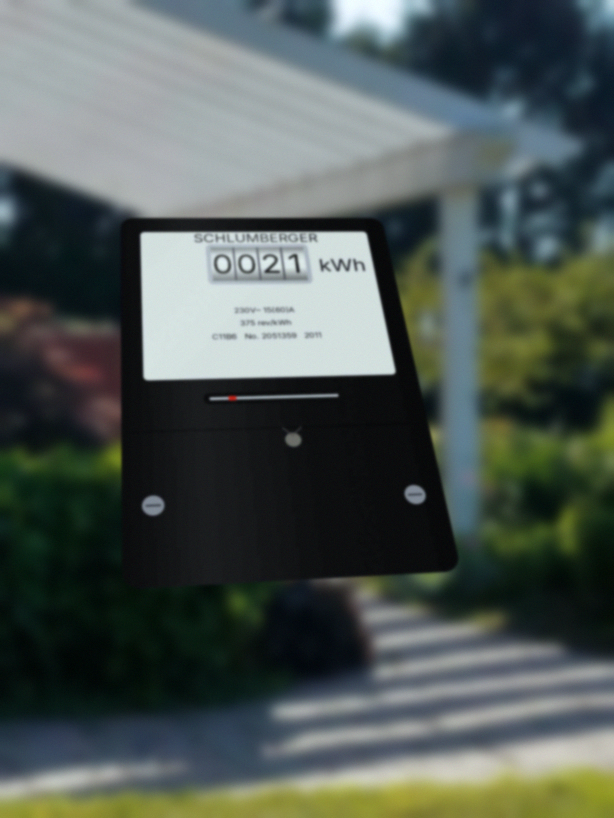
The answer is kWh 21
